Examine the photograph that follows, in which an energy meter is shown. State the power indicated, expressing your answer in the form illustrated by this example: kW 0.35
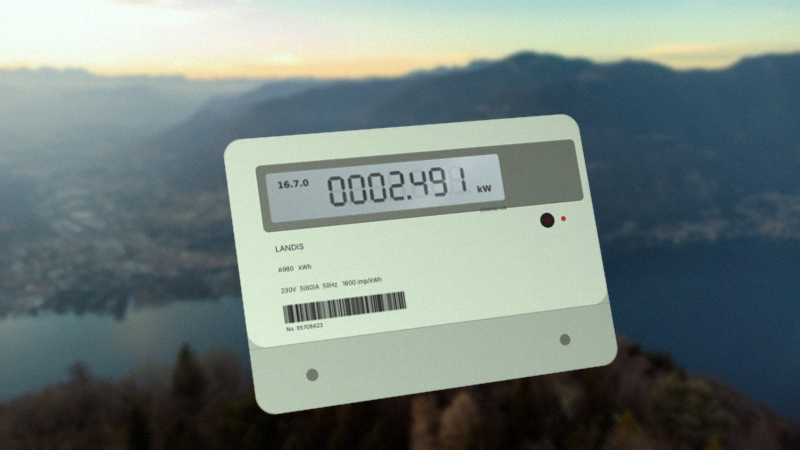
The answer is kW 2.491
